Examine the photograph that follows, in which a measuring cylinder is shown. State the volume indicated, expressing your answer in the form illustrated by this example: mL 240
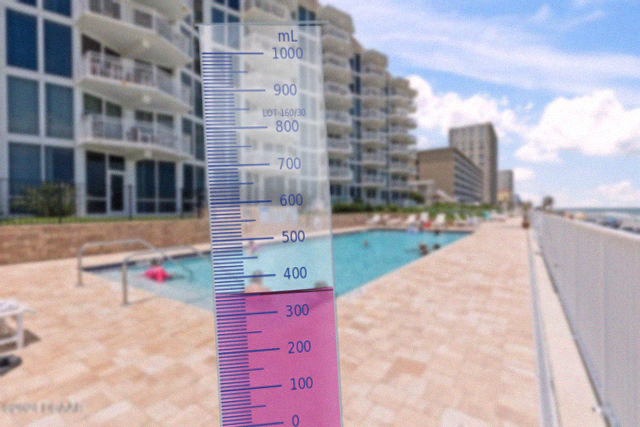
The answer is mL 350
